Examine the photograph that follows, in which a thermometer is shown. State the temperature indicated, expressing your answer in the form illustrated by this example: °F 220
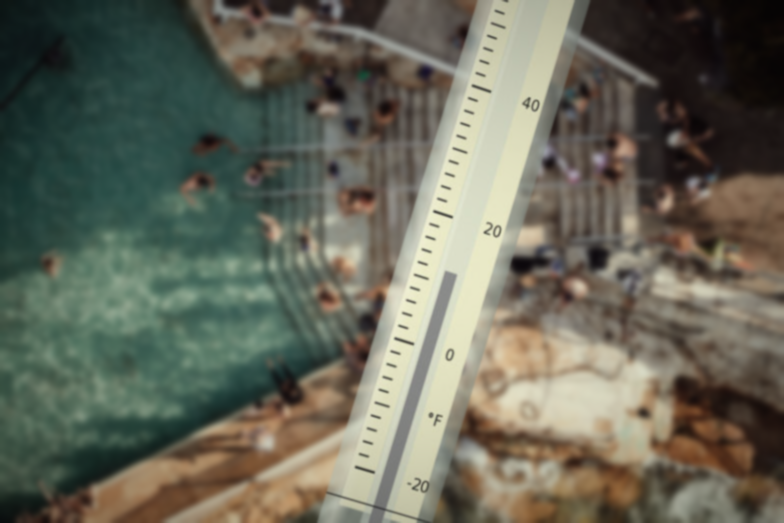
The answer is °F 12
